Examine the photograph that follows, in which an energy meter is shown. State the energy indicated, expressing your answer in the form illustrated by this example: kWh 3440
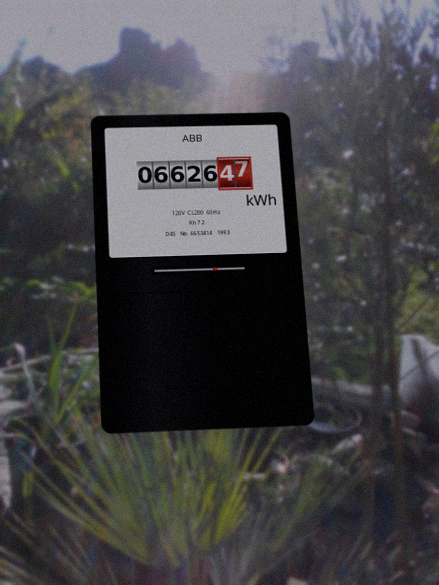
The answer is kWh 6626.47
